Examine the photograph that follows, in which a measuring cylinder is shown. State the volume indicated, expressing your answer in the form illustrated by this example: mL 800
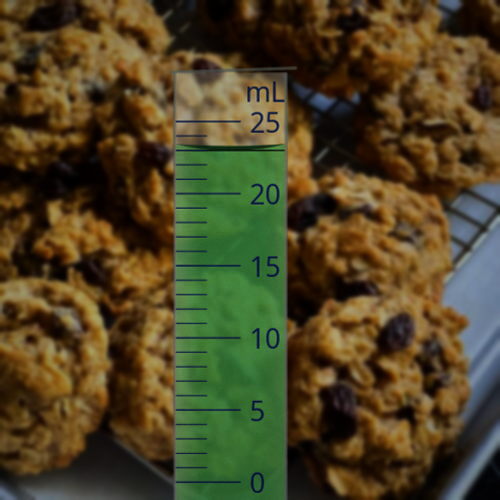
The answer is mL 23
